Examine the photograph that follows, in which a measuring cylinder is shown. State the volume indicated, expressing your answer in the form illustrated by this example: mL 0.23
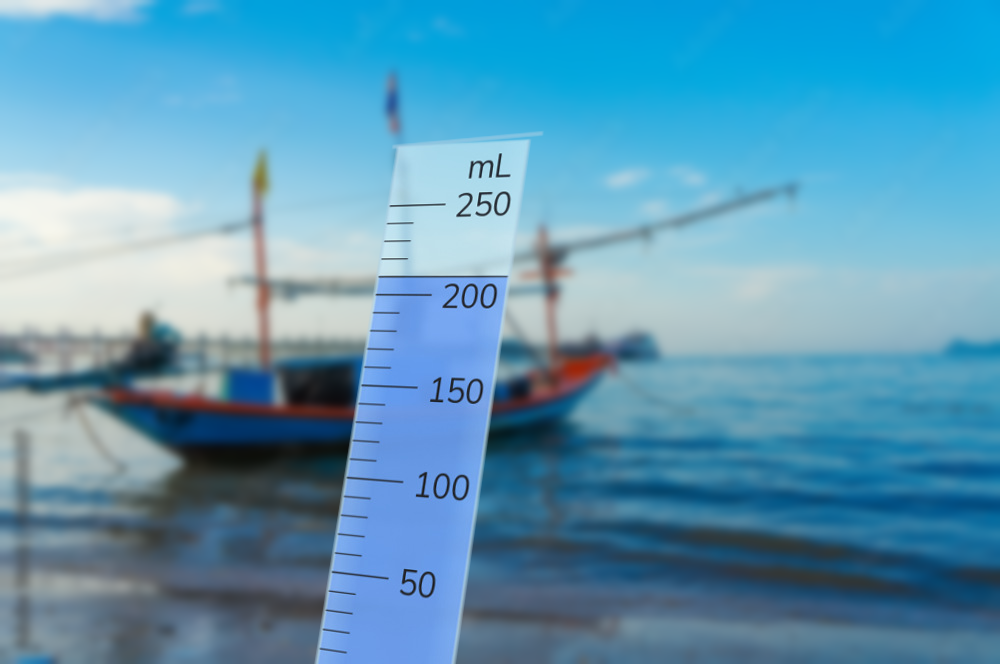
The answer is mL 210
